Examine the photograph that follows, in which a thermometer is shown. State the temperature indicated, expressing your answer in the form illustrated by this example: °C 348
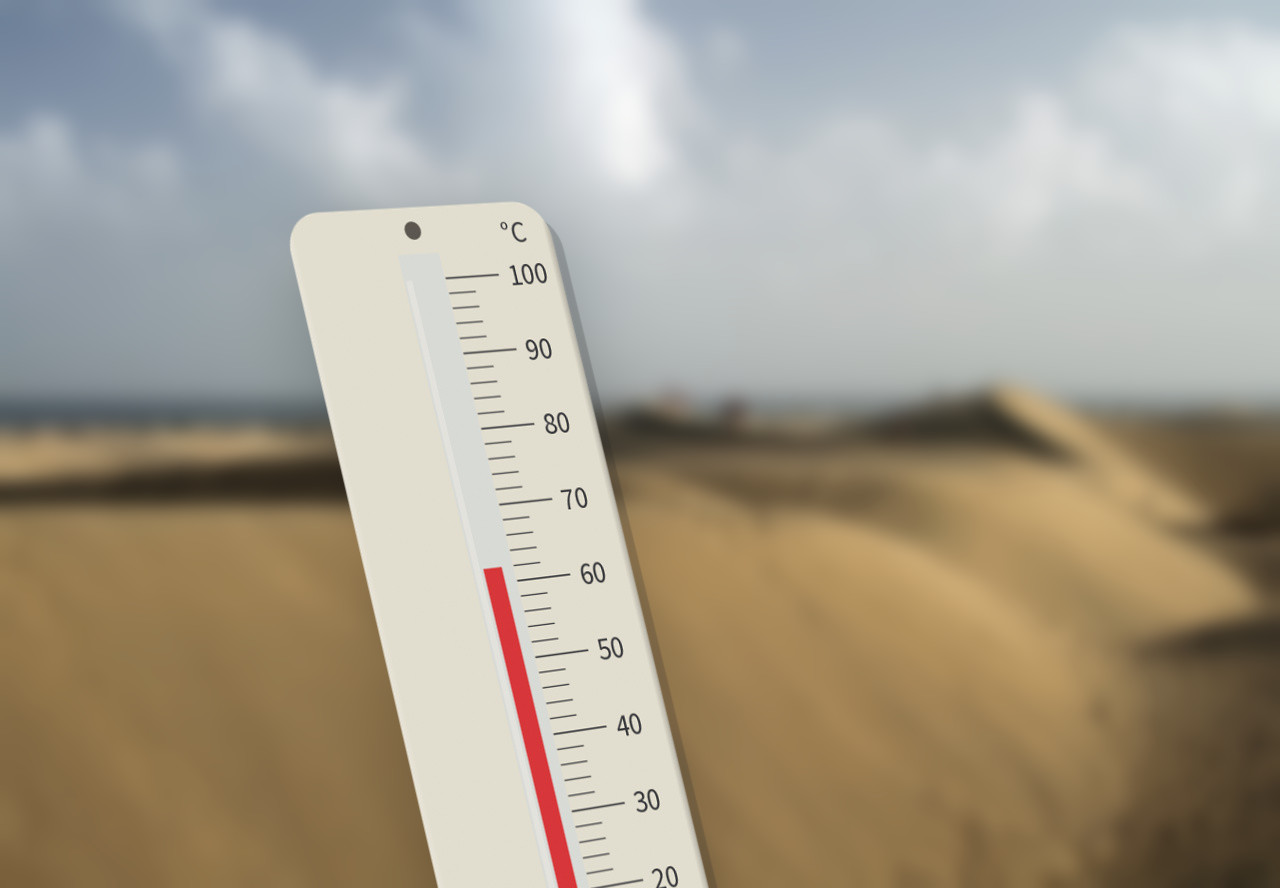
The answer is °C 62
